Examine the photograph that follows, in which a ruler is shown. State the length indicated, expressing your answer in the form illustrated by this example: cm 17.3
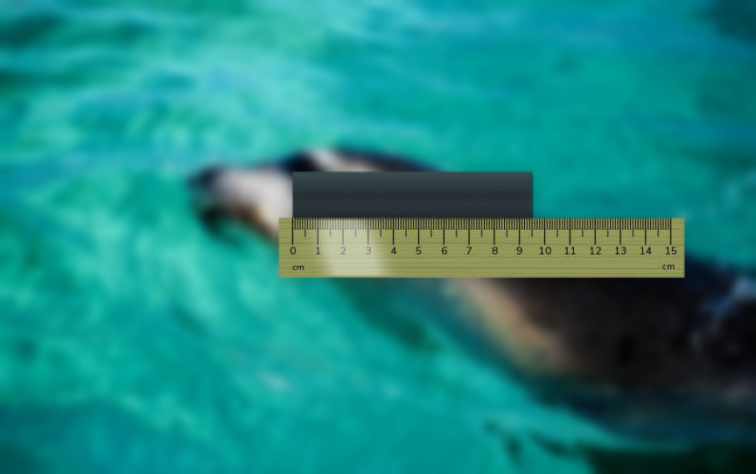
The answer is cm 9.5
